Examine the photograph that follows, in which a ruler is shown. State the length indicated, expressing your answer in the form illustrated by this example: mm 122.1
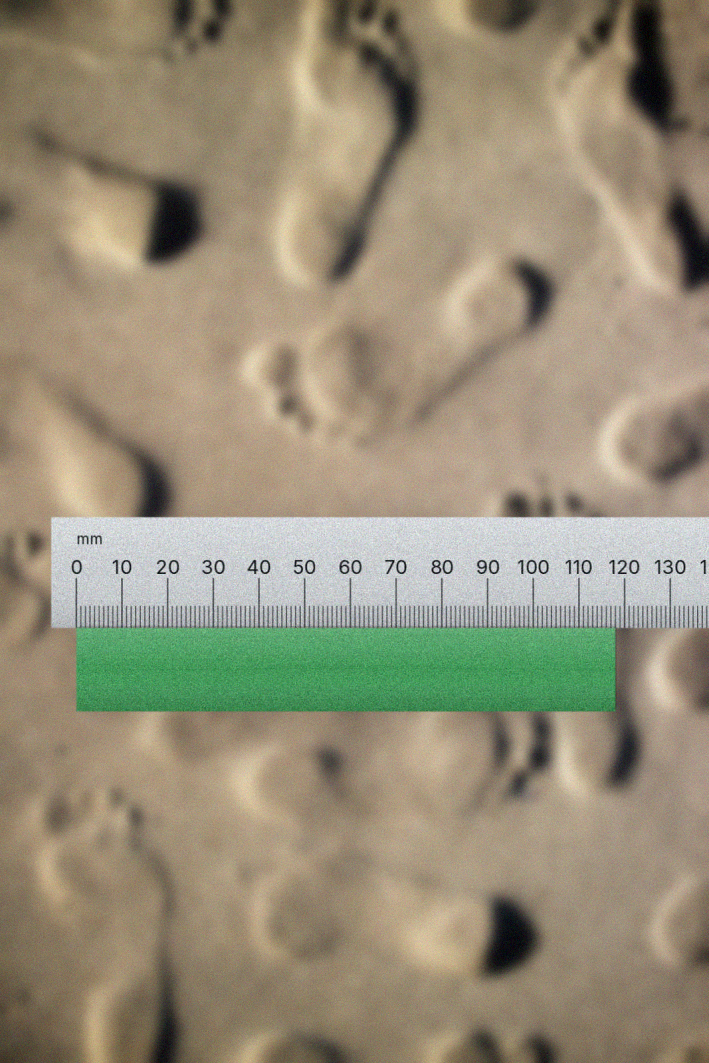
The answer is mm 118
